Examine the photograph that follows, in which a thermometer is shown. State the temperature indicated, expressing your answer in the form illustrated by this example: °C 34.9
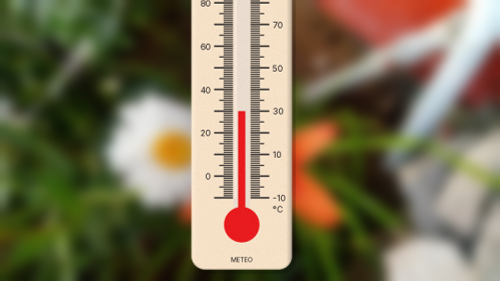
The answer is °C 30
